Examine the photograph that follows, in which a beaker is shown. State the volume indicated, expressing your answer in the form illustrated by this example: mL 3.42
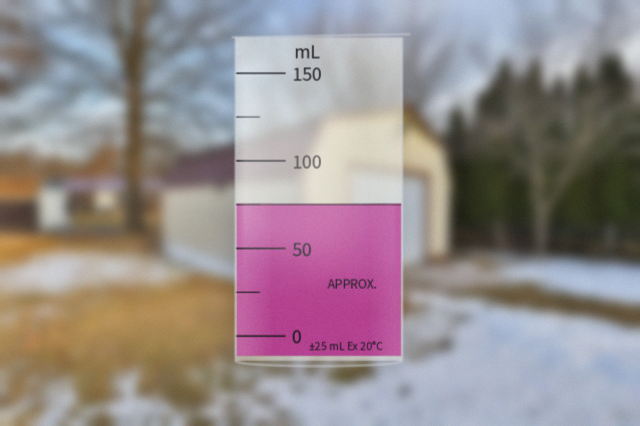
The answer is mL 75
